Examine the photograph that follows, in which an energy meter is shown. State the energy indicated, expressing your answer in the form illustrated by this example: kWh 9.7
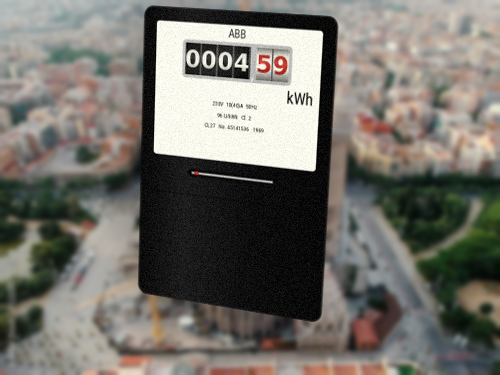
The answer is kWh 4.59
